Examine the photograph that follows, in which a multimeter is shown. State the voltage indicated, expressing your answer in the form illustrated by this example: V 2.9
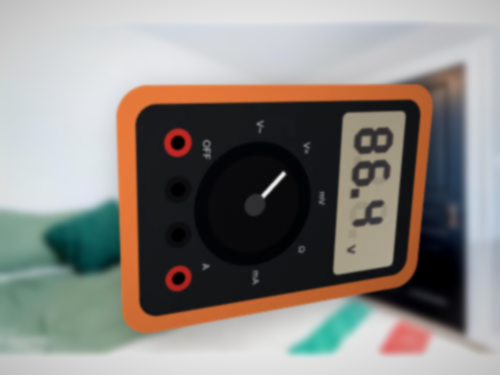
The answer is V 86.4
